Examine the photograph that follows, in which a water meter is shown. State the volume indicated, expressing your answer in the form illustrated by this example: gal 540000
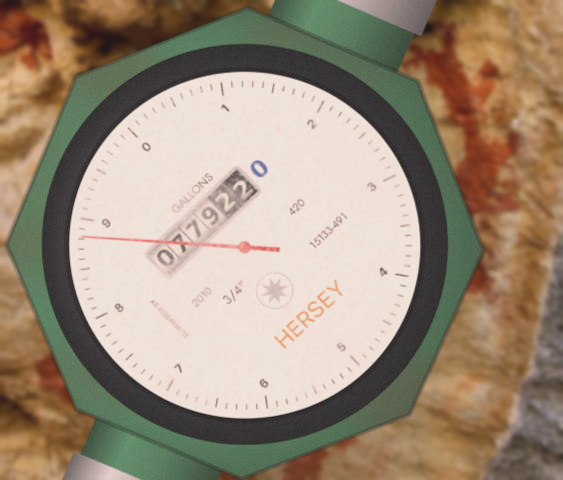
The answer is gal 779218.8
